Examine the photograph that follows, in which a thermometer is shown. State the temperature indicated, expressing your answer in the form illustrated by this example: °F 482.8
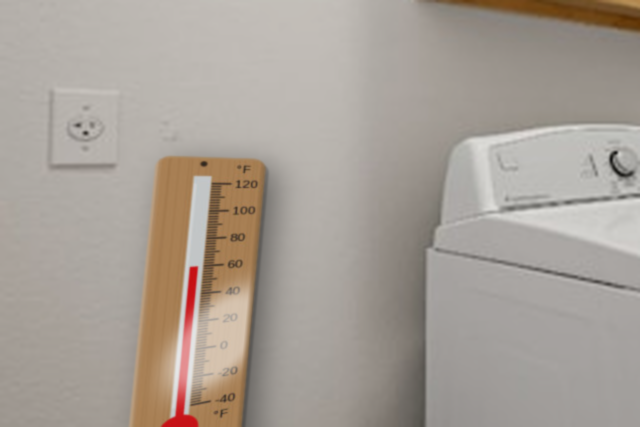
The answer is °F 60
